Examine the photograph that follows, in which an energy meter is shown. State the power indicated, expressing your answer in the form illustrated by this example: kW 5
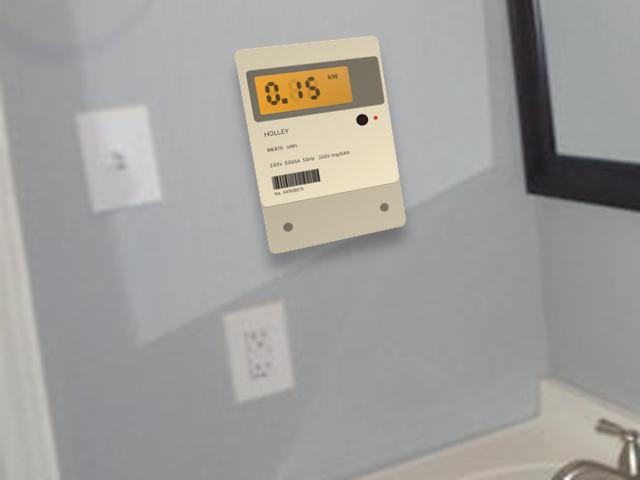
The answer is kW 0.15
